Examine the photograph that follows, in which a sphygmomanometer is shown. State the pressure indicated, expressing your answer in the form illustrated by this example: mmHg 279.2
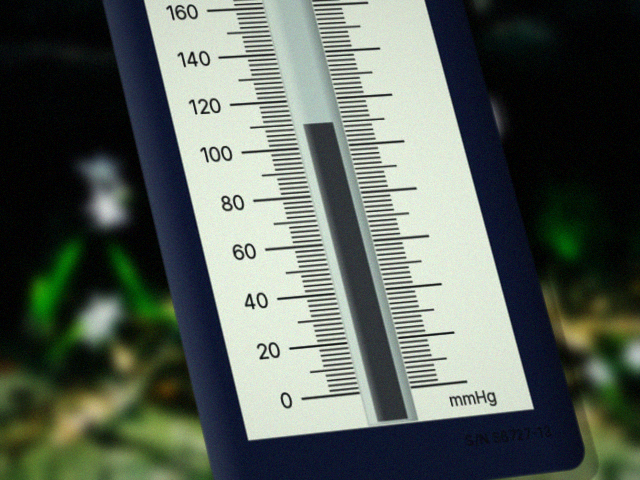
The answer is mmHg 110
